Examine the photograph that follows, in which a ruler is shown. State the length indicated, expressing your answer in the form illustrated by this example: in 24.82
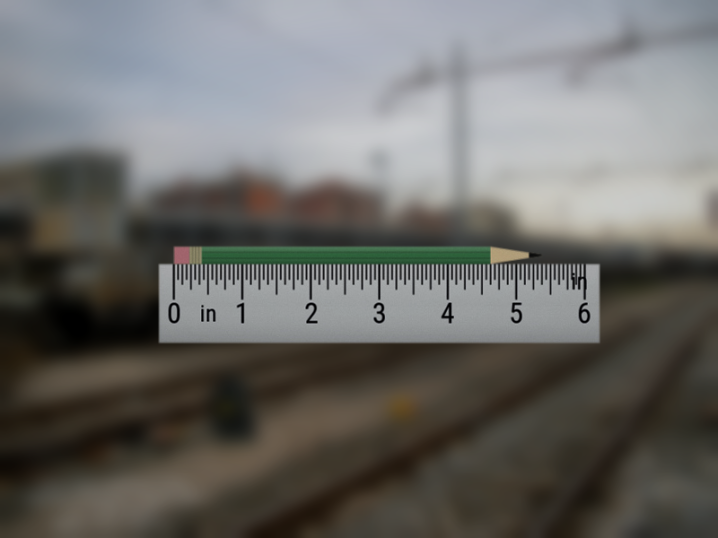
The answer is in 5.375
